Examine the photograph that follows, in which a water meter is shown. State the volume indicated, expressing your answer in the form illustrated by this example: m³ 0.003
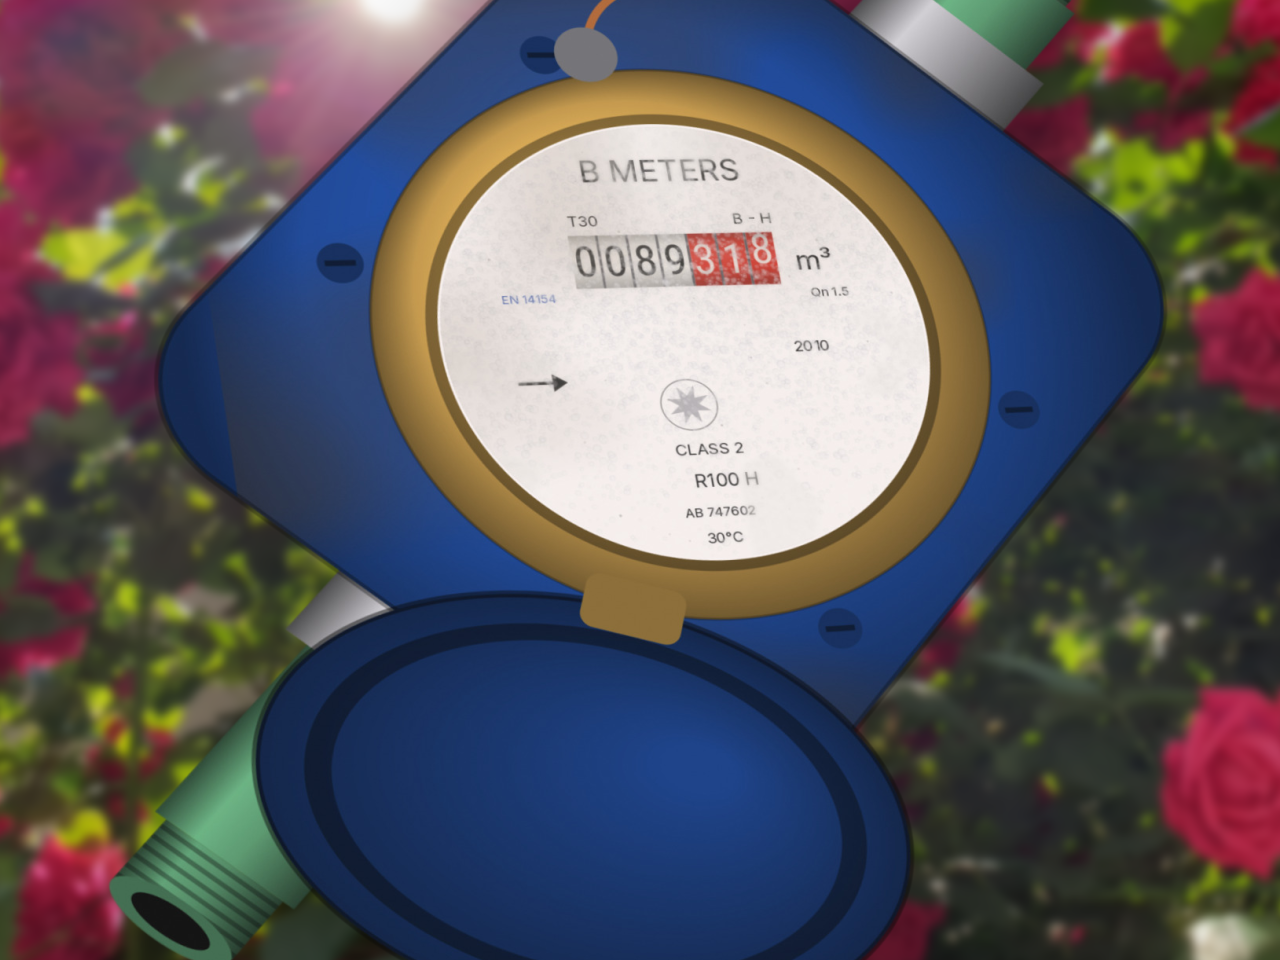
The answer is m³ 89.318
